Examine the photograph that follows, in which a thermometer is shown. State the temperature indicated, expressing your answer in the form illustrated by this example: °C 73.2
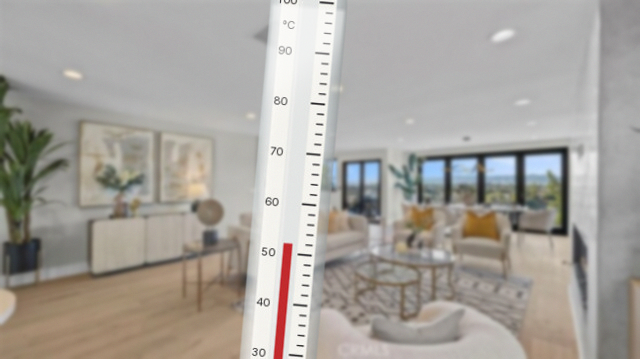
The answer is °C 52
